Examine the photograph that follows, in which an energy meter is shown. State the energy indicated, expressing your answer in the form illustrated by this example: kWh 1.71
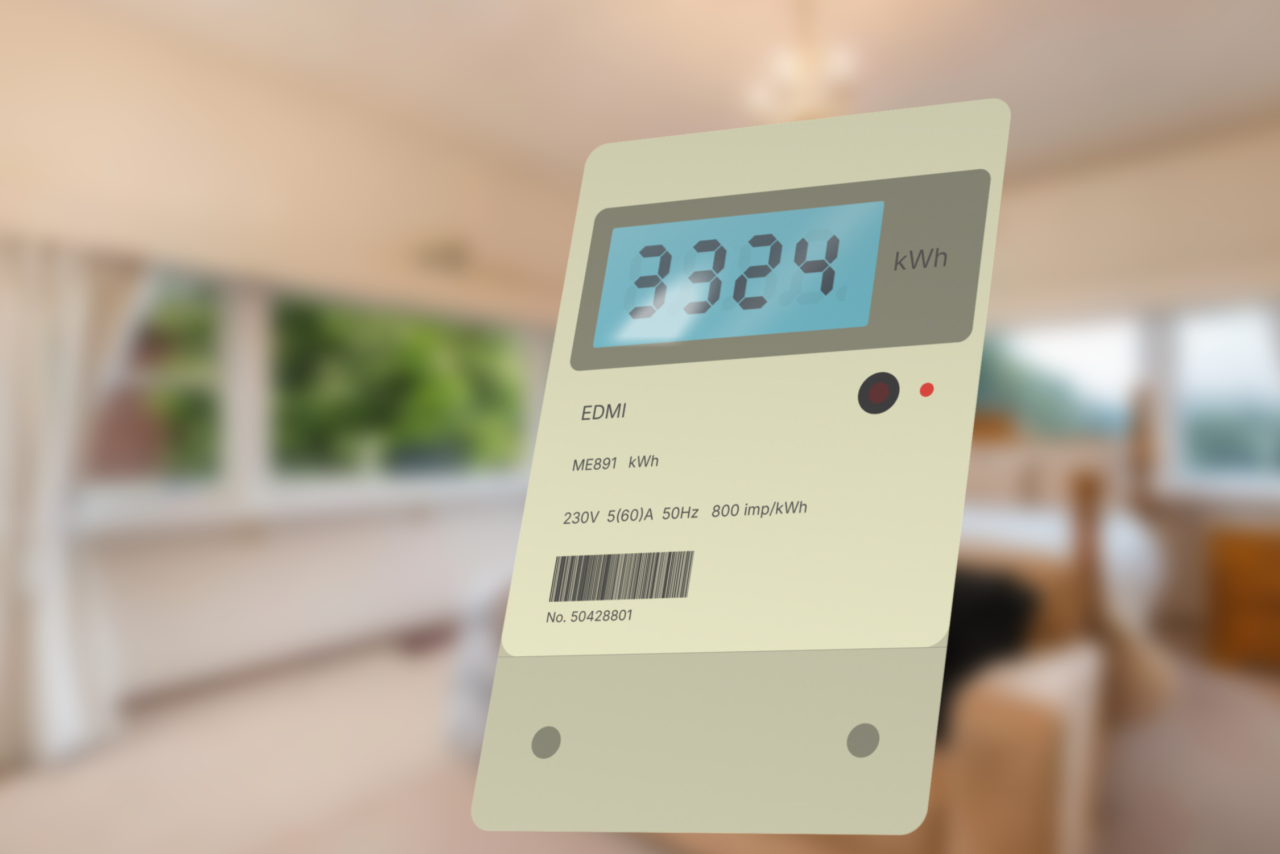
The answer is kWh 3324
